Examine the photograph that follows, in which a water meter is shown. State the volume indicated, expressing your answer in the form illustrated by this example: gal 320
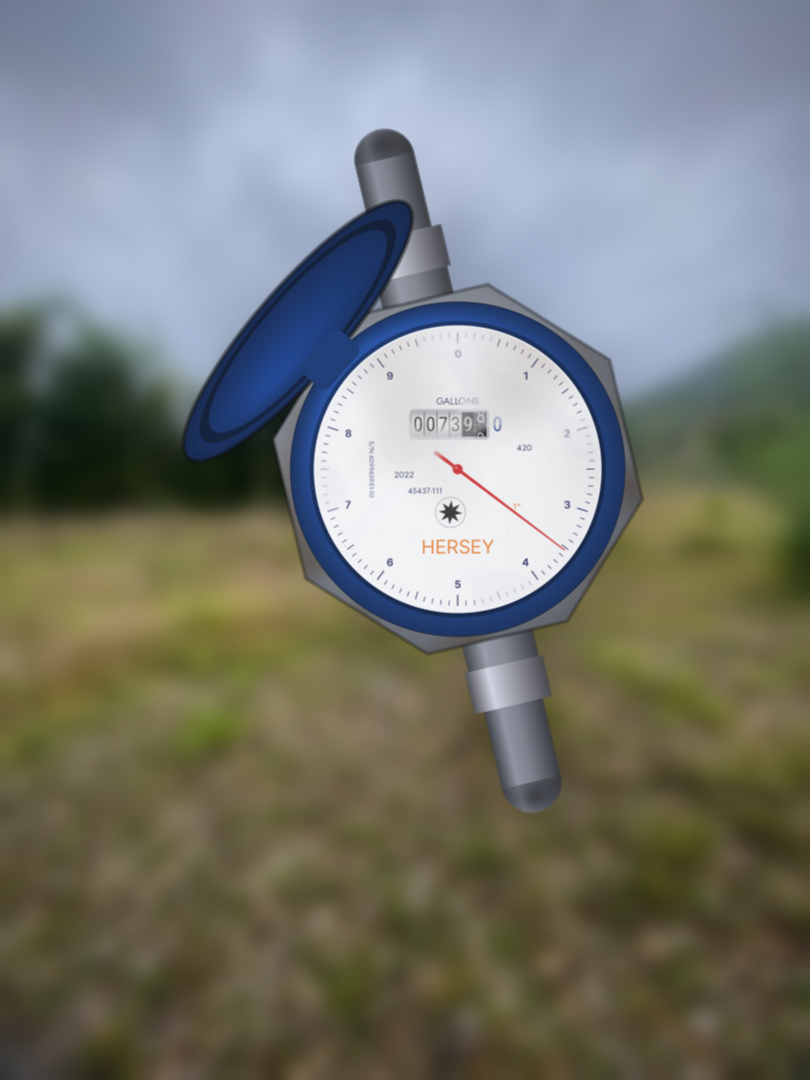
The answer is gal 73983.5
